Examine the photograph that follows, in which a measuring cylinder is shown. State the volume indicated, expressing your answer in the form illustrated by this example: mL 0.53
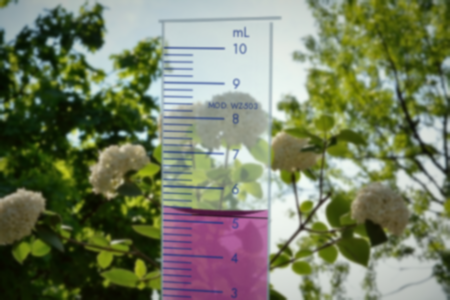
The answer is mL 5.2
